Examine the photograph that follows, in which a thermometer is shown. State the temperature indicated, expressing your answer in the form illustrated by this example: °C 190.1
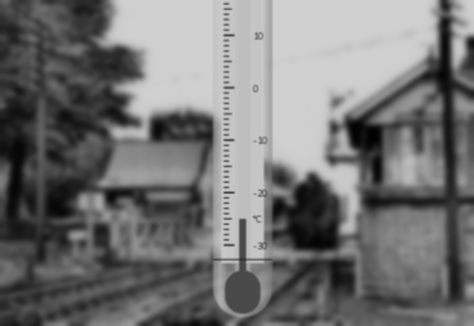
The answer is °C -25
